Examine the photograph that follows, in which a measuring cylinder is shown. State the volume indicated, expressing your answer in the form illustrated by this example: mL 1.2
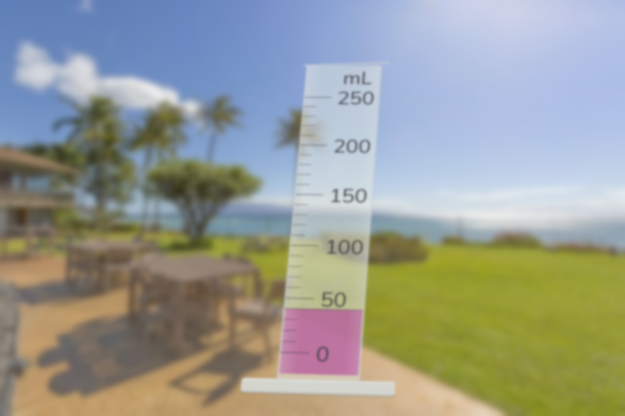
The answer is mL 40
